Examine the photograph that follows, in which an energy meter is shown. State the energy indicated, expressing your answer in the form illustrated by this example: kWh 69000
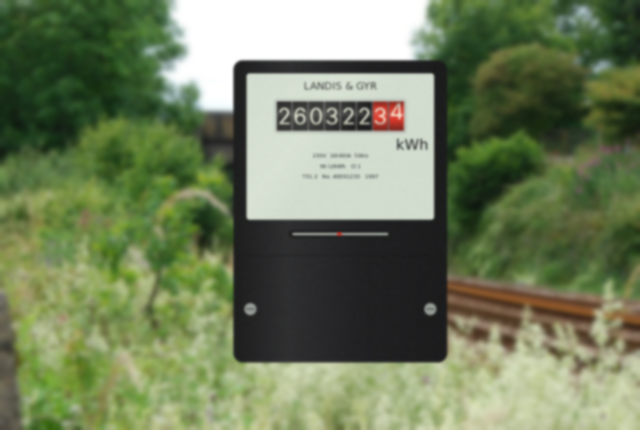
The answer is kWh 260322.34
